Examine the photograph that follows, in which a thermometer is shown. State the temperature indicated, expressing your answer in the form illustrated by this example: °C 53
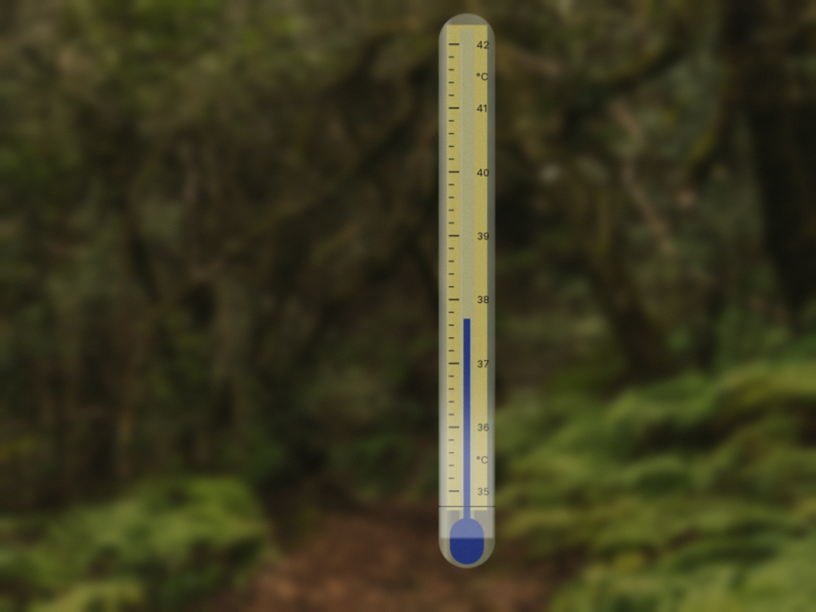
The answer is °C 37.7
